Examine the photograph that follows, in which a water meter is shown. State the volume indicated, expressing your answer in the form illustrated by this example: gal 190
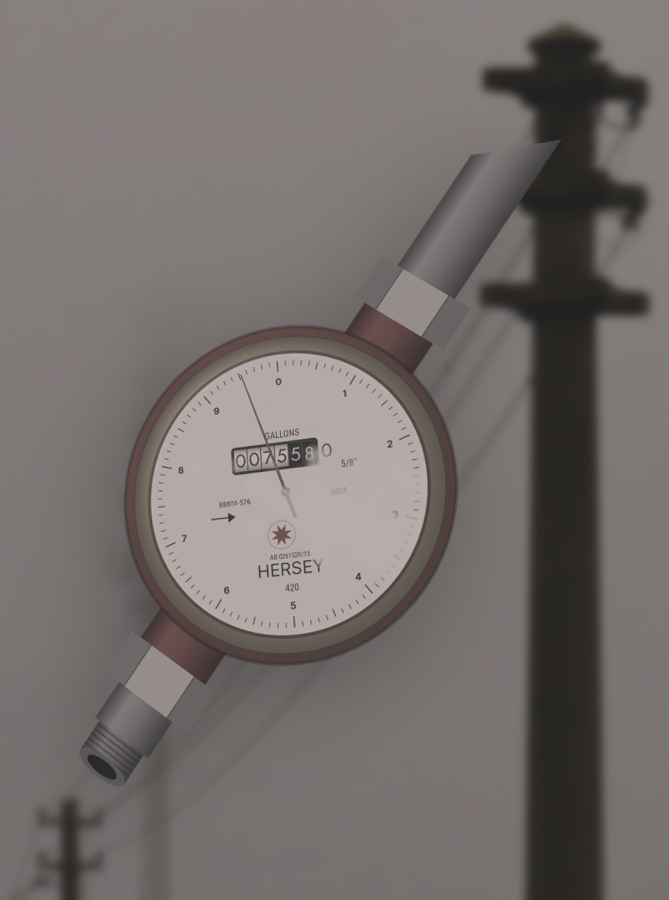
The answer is gal 75579.5
